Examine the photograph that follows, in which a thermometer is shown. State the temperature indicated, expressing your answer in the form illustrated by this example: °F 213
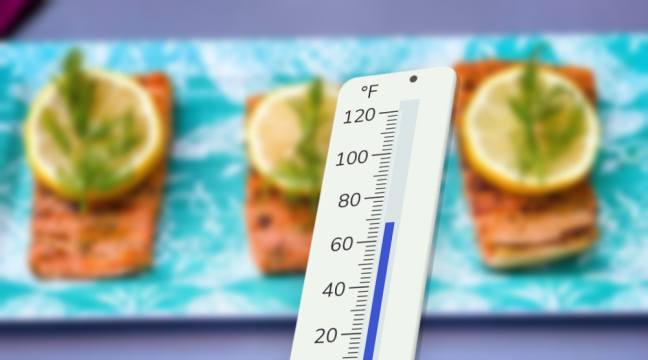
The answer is °F 68
